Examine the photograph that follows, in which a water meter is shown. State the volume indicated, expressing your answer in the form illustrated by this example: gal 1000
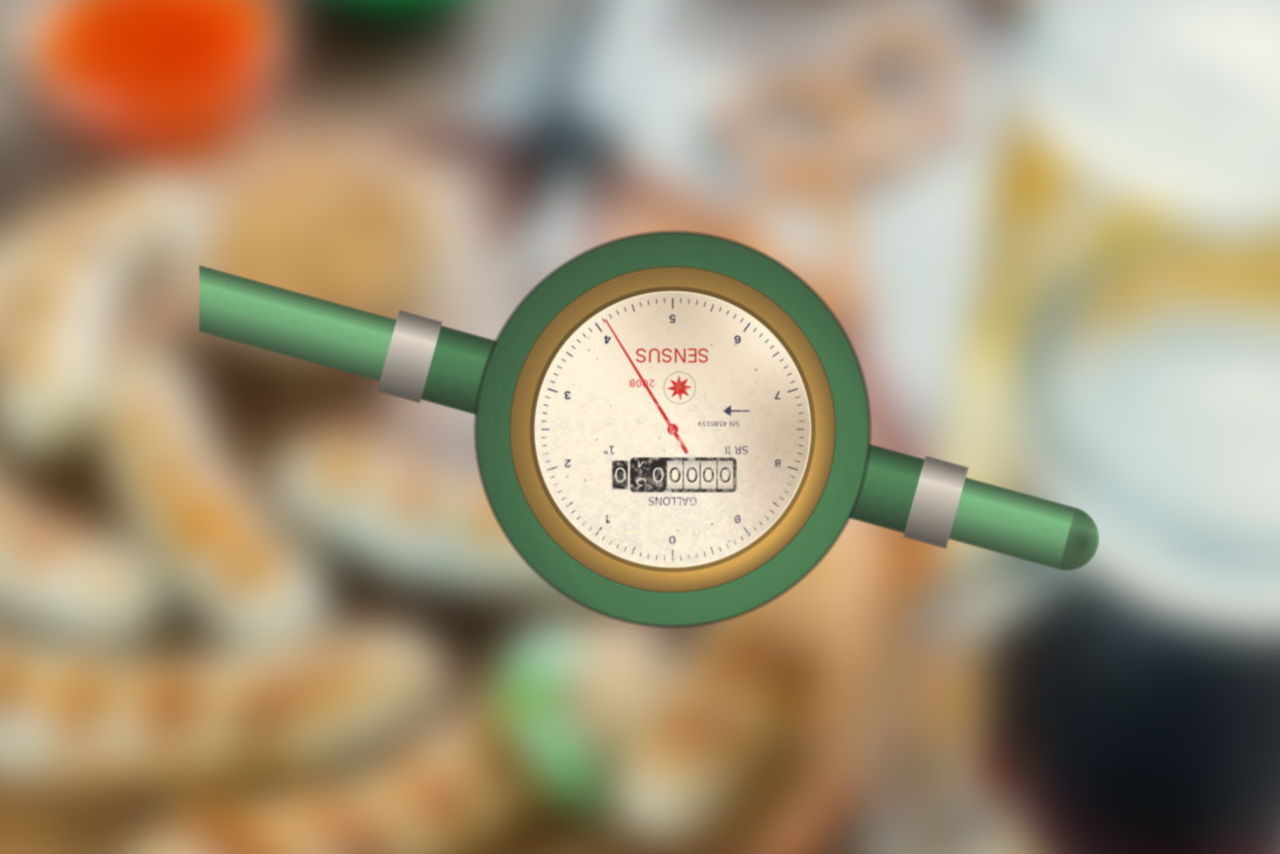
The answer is gal 34.1
